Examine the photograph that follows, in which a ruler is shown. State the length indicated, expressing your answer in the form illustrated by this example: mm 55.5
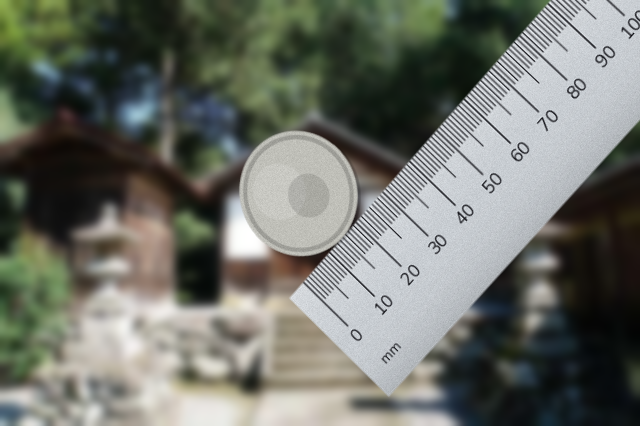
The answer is mm 30
